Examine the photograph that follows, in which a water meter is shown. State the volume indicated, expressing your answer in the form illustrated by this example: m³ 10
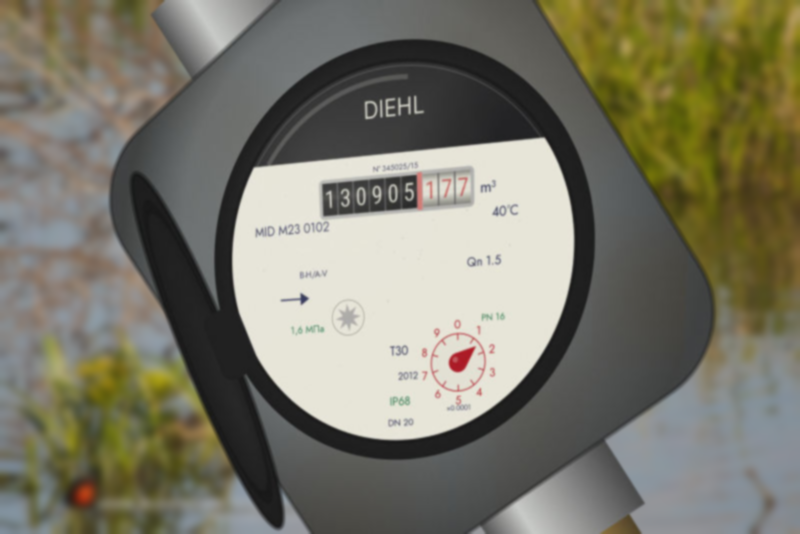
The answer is m³ 130905.1771
